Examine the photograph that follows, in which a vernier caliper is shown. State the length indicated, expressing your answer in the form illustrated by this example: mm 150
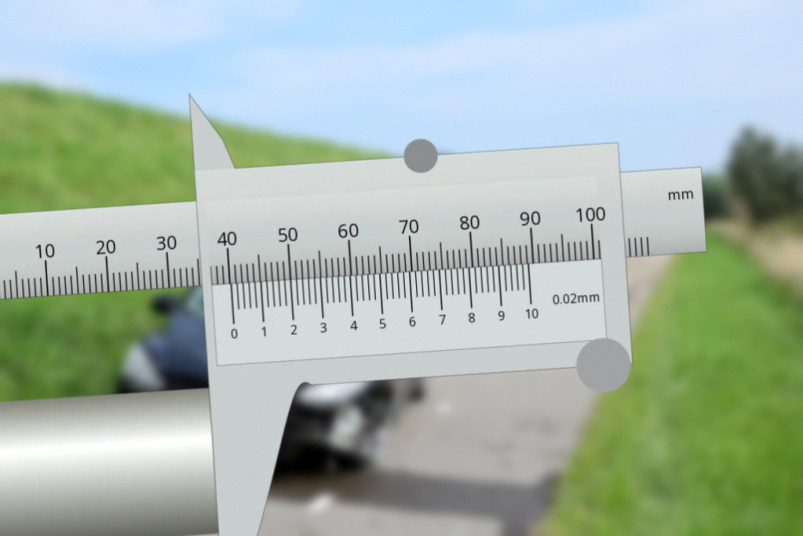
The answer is mm 40.2
